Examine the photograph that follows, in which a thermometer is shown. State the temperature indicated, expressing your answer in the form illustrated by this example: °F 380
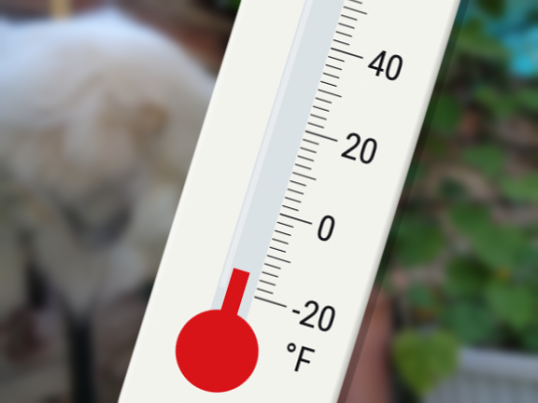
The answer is °F -15
